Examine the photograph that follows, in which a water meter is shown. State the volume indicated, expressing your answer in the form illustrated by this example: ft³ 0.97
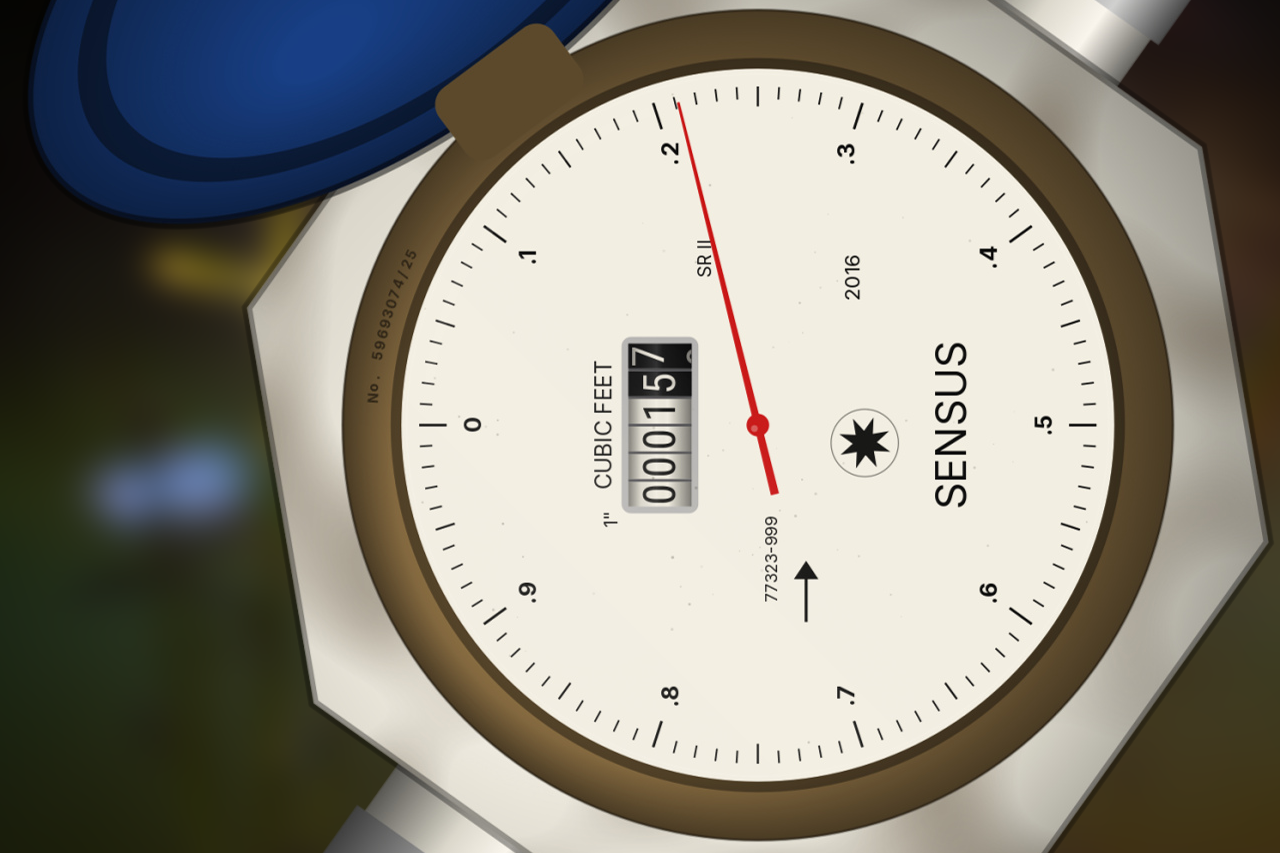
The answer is ft³ 157.21
